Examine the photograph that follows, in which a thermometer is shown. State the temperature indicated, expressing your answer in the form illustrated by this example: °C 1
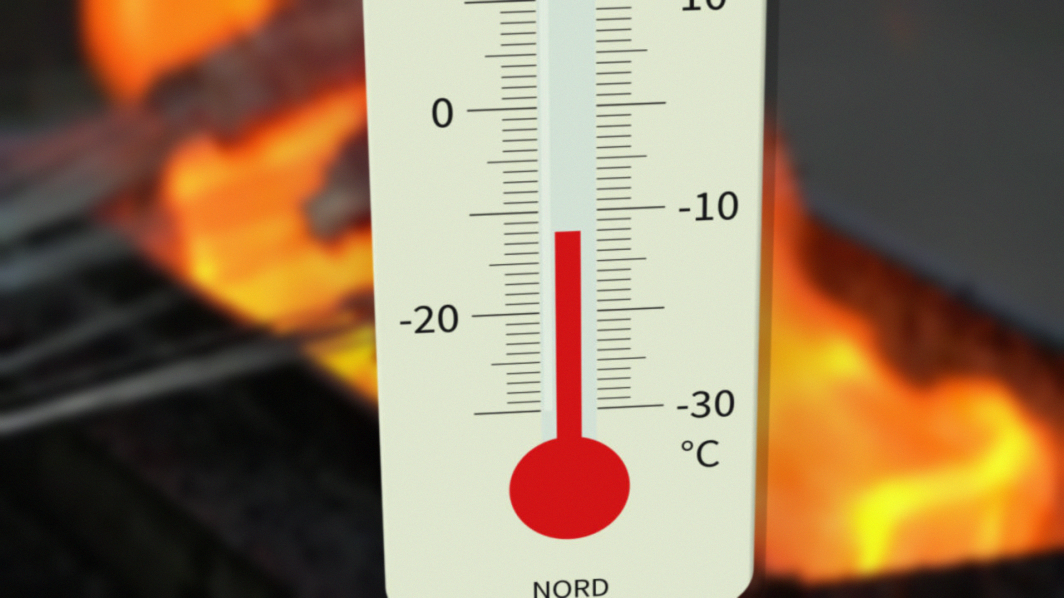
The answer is °C -12
